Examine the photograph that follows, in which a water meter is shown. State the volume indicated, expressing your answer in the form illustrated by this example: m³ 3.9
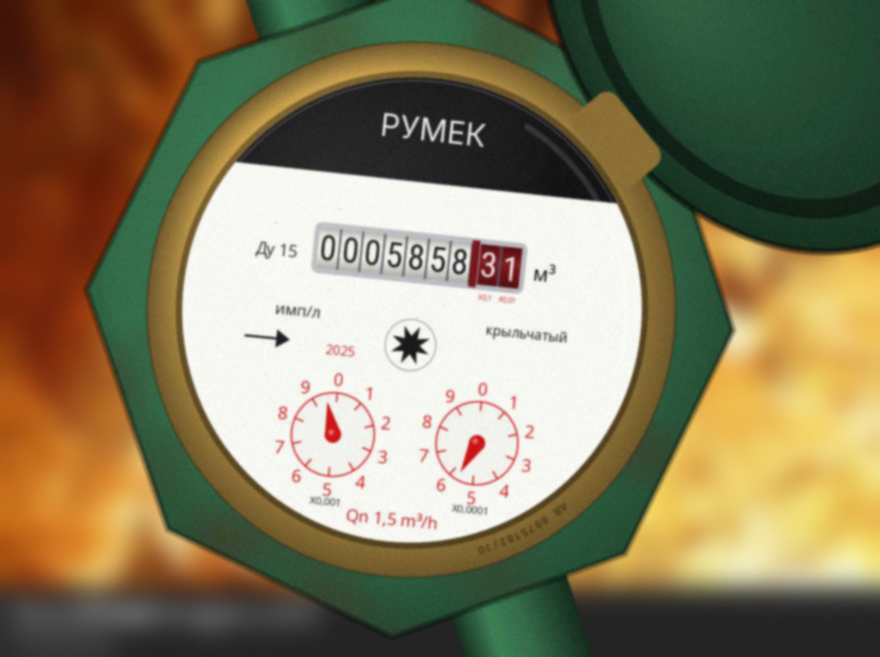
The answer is m³ 5858.3095
